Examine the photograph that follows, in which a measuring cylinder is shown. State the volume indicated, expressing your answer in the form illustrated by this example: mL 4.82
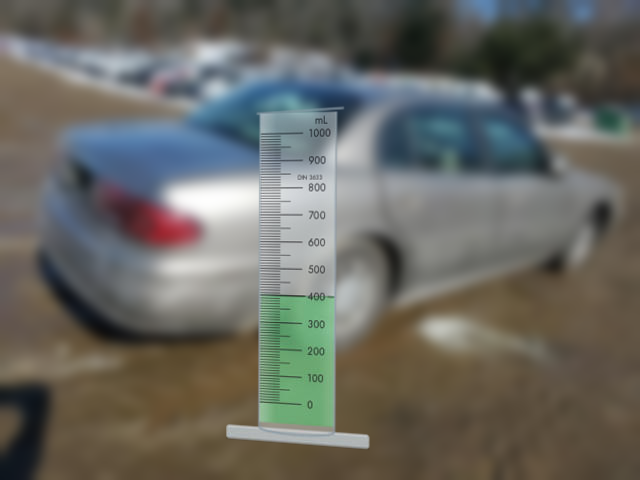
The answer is mL 400
